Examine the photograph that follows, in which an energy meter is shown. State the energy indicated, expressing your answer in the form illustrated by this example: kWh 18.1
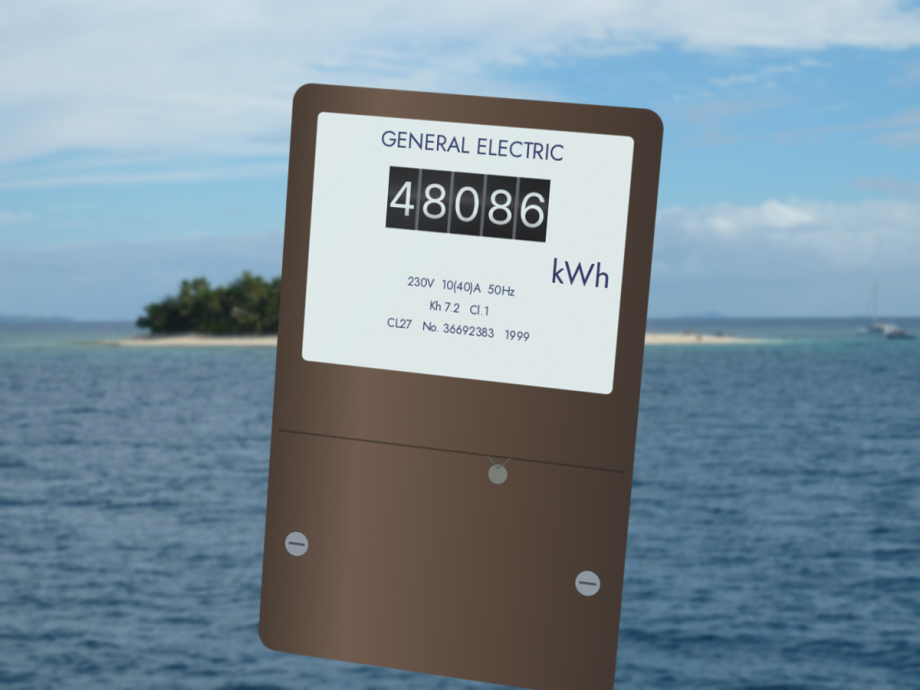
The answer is kWh 48086
